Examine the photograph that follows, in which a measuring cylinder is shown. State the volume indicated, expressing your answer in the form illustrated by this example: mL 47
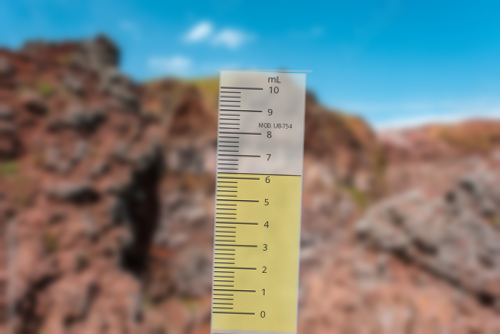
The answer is mL 6.2
